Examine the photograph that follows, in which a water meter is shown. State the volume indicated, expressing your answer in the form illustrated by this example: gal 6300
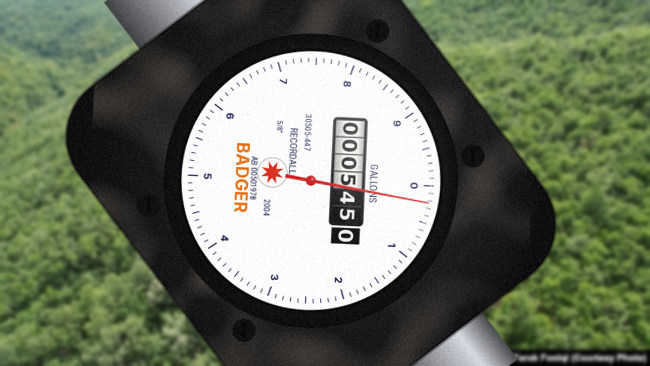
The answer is gal 5450.2
